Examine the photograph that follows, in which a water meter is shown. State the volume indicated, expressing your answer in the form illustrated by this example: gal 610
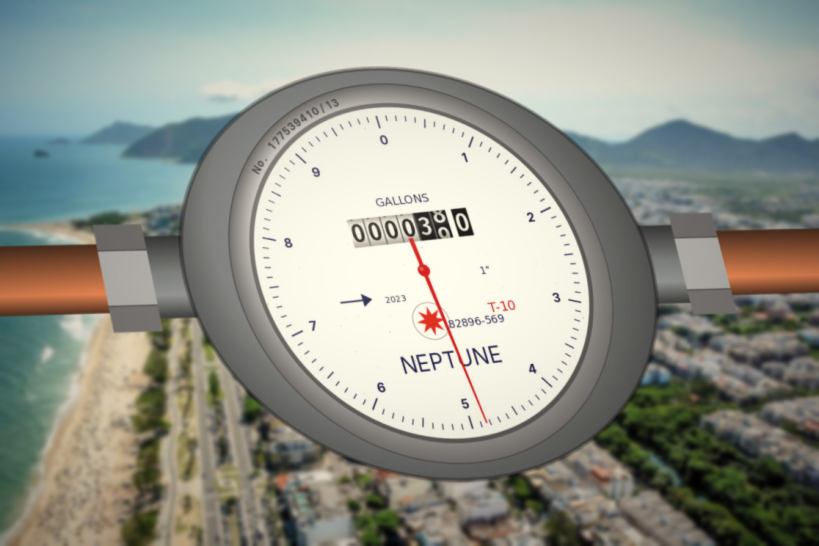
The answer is gal 384.8
